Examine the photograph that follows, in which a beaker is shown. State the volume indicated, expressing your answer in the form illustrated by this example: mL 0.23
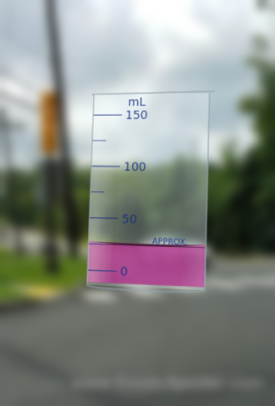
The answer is mL 25
